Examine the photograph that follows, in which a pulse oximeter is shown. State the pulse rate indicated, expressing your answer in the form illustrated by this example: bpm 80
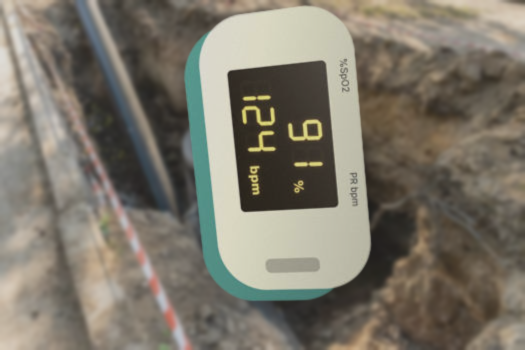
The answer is bpm 124
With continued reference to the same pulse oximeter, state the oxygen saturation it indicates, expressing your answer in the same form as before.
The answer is % 91
